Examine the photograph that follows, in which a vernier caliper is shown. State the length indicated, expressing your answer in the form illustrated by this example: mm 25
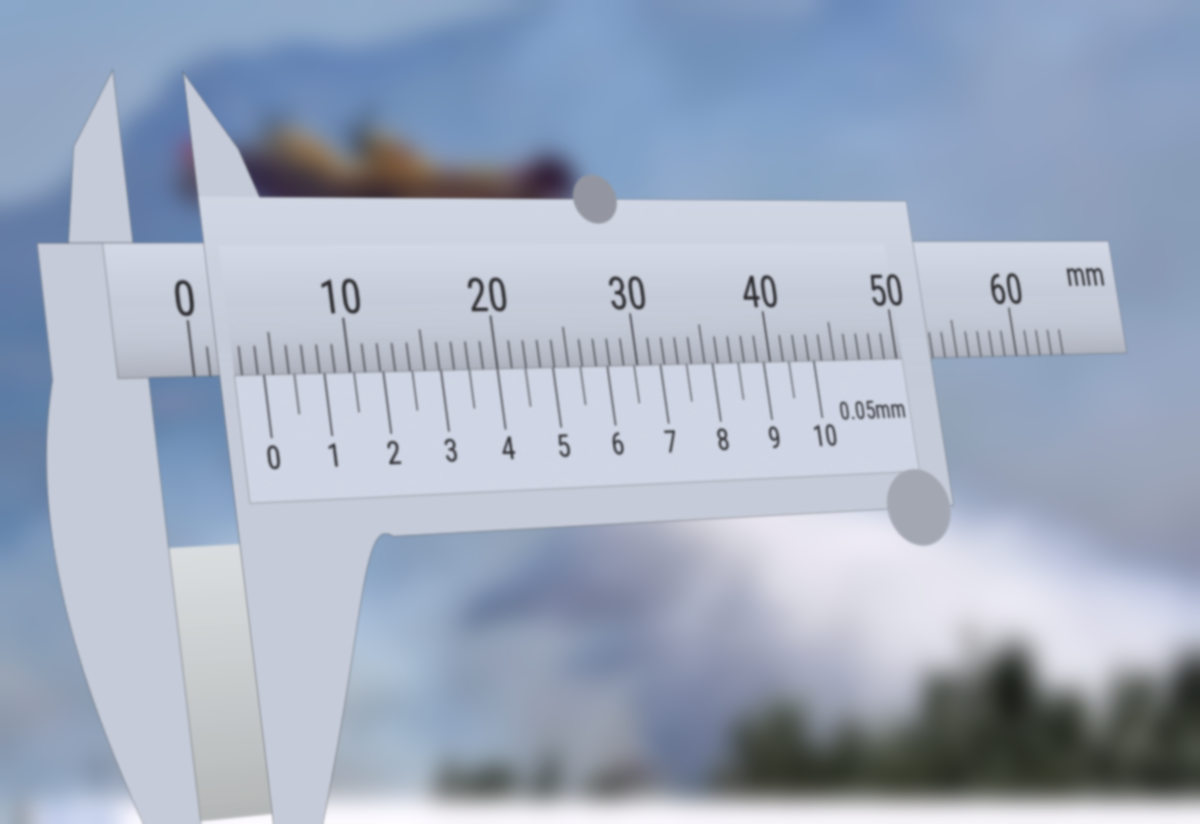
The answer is mm 4.4
